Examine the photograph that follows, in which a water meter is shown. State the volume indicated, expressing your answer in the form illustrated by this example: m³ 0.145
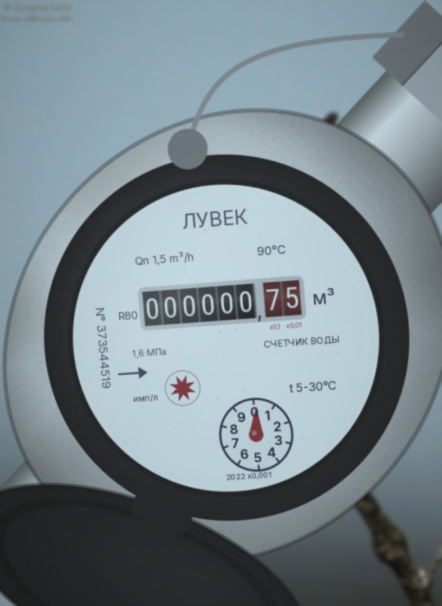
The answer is m³ 0.750
